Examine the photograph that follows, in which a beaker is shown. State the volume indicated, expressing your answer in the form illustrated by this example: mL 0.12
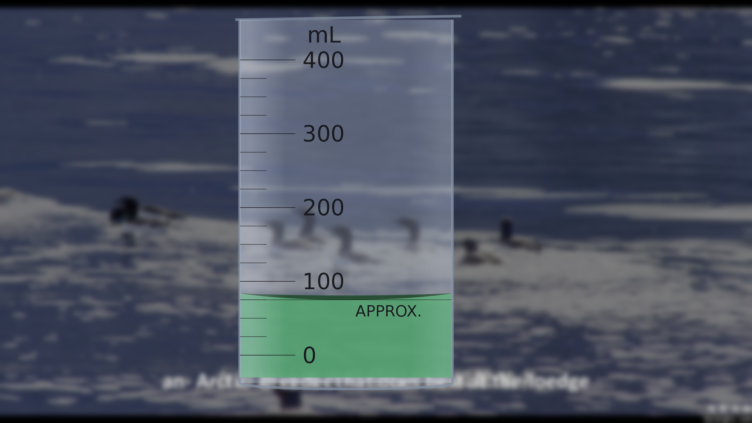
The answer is mL 75
